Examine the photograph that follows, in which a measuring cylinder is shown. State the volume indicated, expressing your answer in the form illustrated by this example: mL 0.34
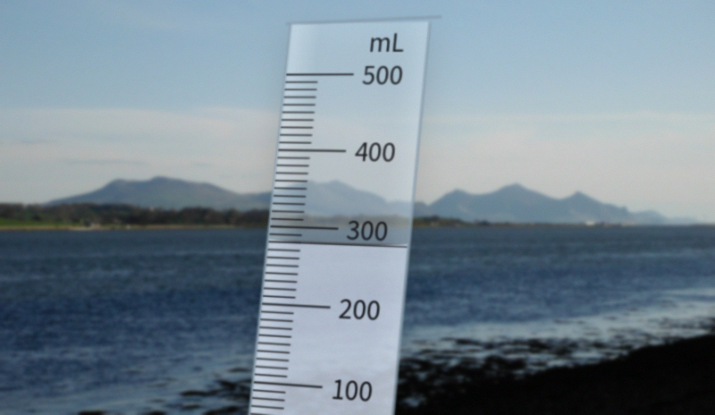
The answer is mL 280
